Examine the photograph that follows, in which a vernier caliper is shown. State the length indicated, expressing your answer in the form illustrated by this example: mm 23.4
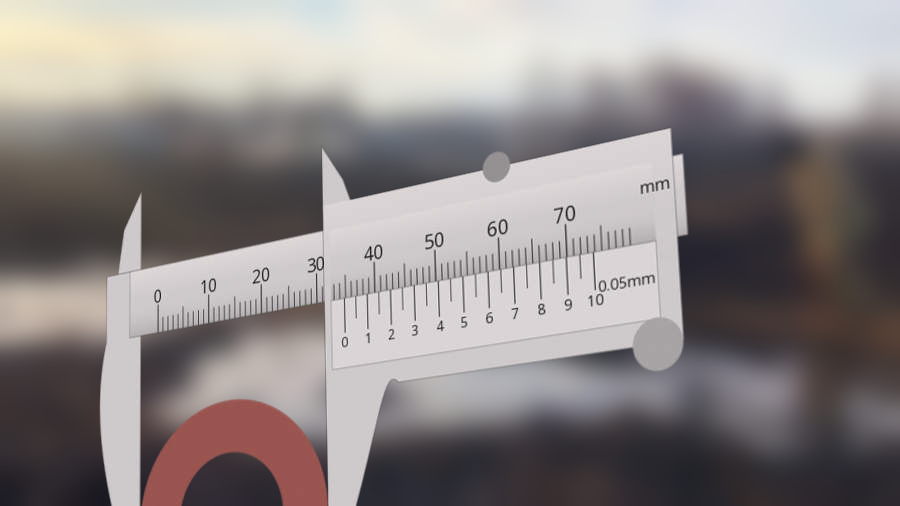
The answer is mm 34.8
